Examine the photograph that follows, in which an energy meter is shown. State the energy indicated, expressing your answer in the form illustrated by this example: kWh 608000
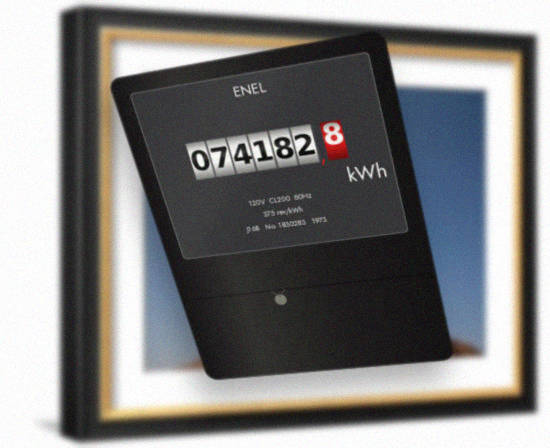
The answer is kWh 74182.8
